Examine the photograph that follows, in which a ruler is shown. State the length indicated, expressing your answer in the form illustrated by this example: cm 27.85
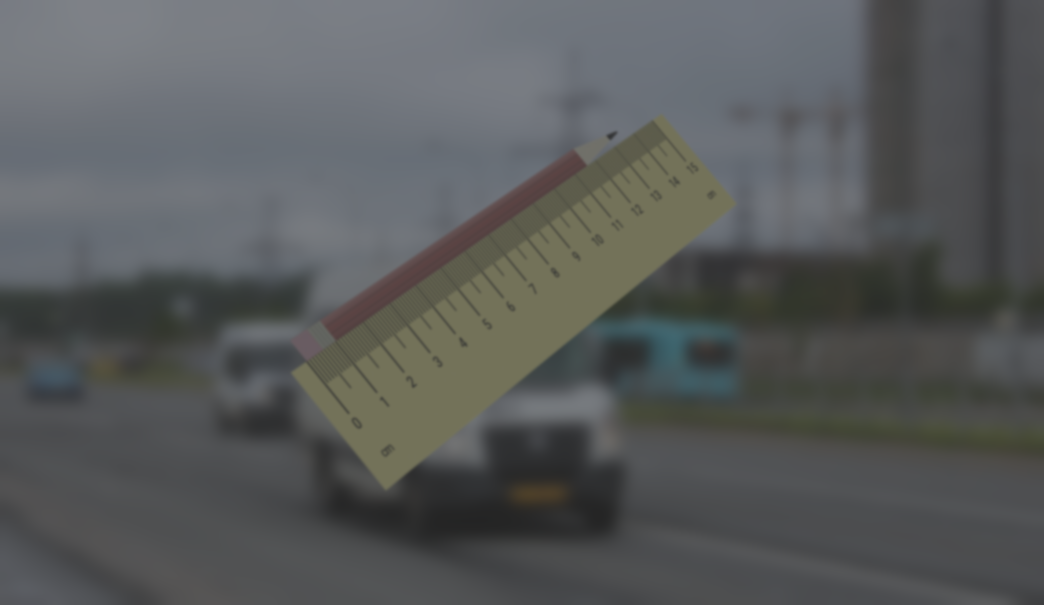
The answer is cm 13.5
